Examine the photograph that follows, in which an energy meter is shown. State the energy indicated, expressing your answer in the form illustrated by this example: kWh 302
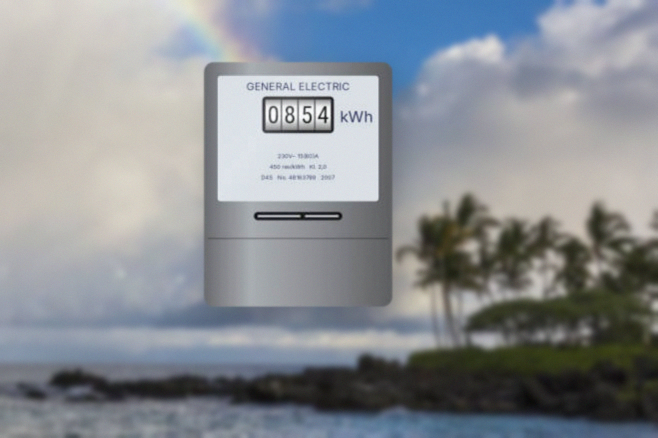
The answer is kWh 854
